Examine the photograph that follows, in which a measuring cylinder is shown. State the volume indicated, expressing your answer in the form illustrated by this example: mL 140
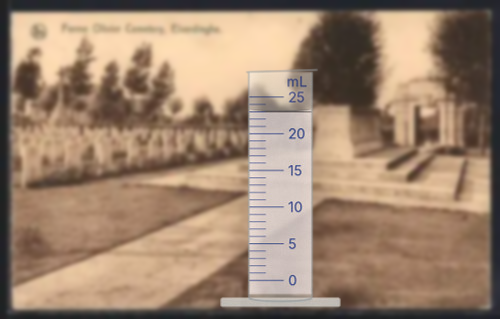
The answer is mL 23
